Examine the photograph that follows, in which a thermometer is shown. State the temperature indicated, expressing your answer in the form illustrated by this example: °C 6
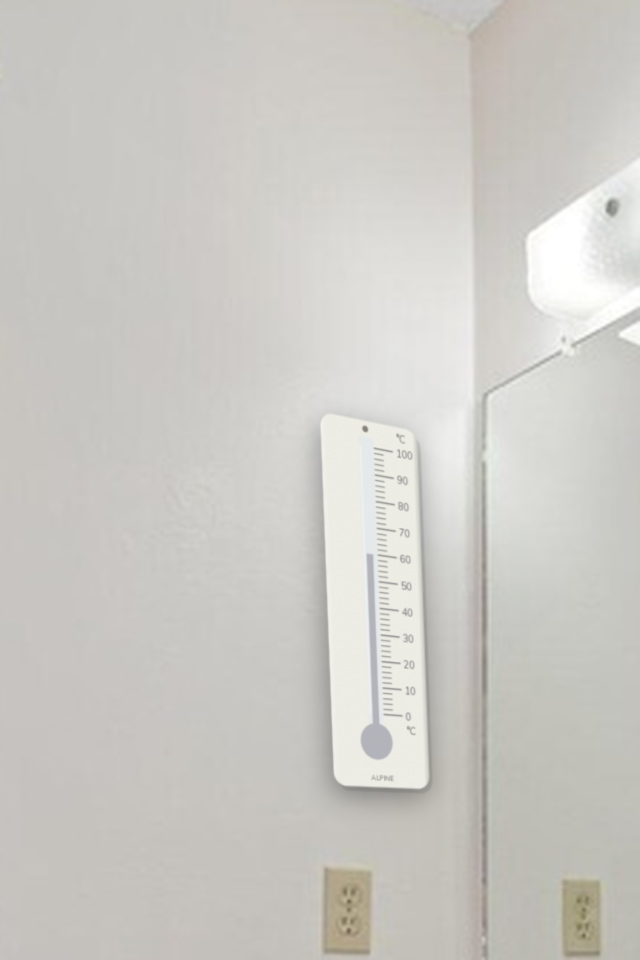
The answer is °C 60
